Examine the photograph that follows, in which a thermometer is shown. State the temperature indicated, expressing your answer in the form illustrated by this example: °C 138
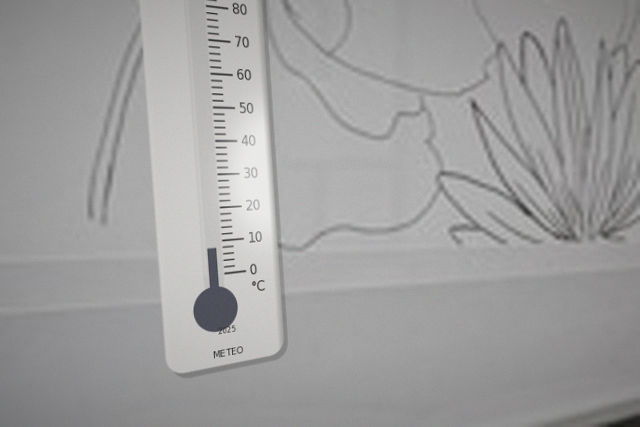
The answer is °C 8
